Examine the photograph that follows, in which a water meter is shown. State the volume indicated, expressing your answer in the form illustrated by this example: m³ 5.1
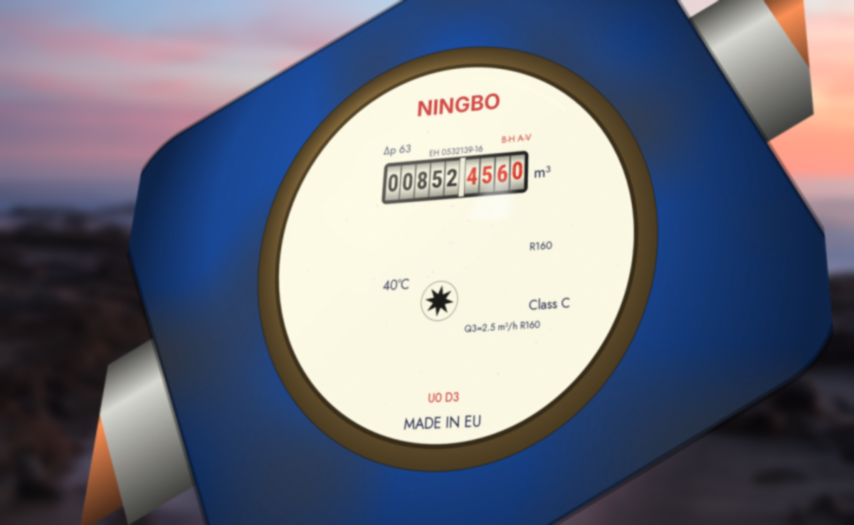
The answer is m³ 852.4560
